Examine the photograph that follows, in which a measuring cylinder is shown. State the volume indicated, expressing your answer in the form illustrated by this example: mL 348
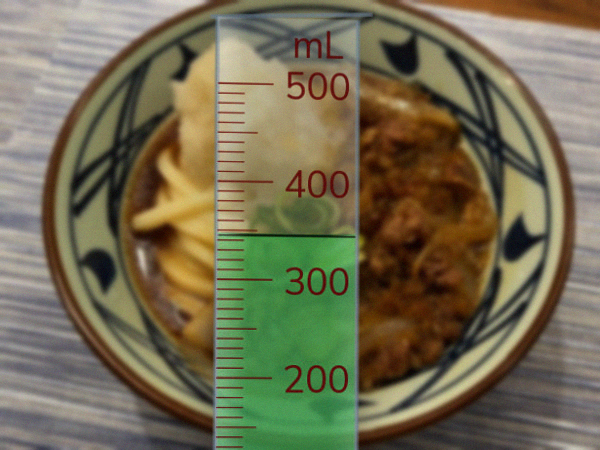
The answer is mL 345
